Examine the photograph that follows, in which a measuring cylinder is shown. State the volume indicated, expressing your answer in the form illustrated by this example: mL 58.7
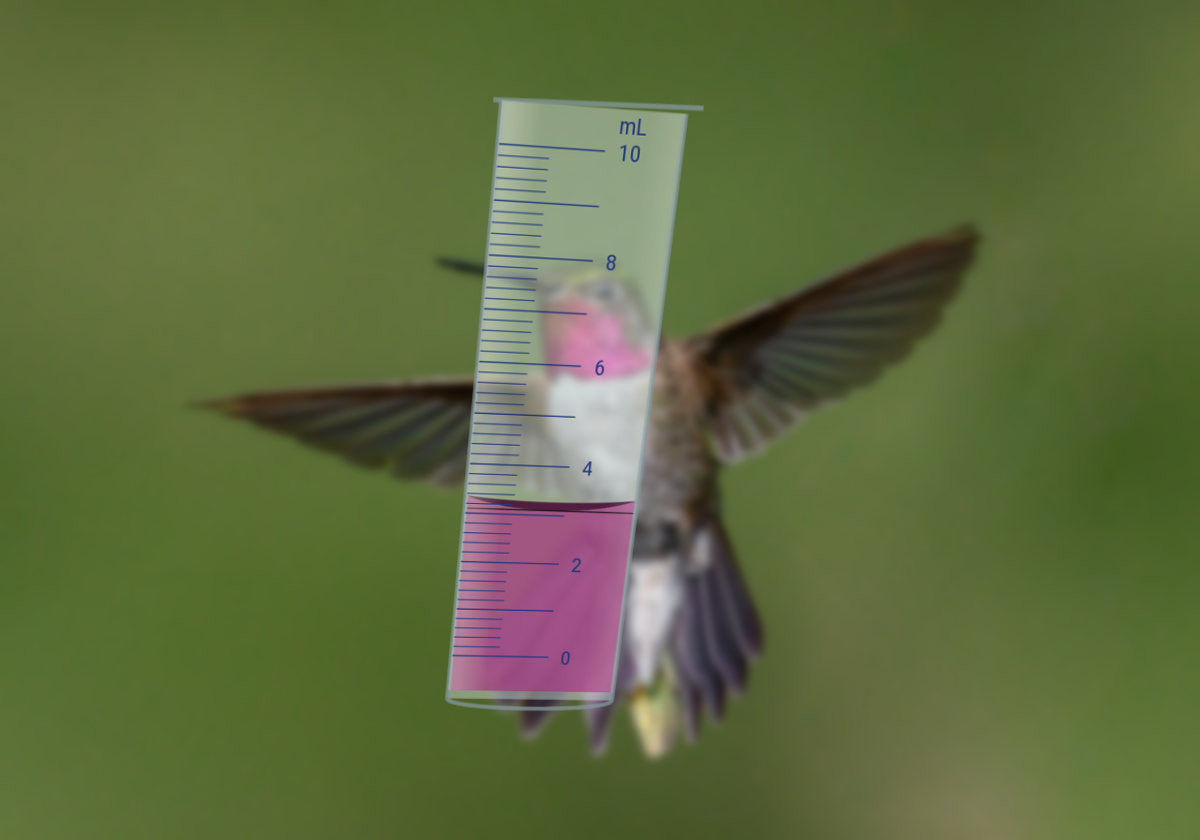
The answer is mL 3.1
